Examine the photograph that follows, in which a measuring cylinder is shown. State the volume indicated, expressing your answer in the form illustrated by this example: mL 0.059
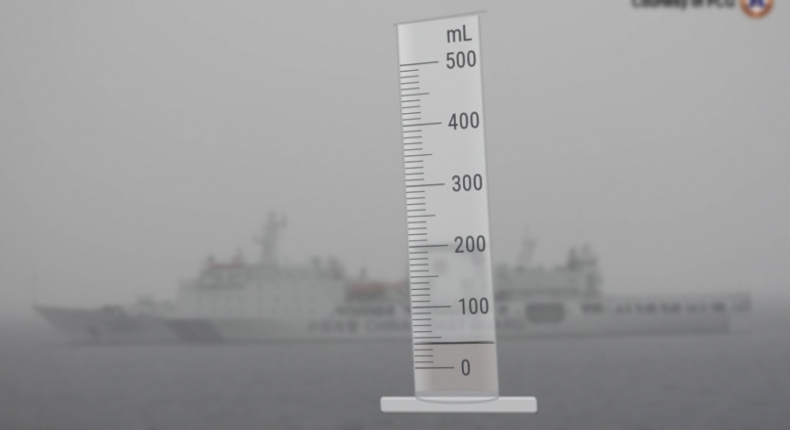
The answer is mL 40
